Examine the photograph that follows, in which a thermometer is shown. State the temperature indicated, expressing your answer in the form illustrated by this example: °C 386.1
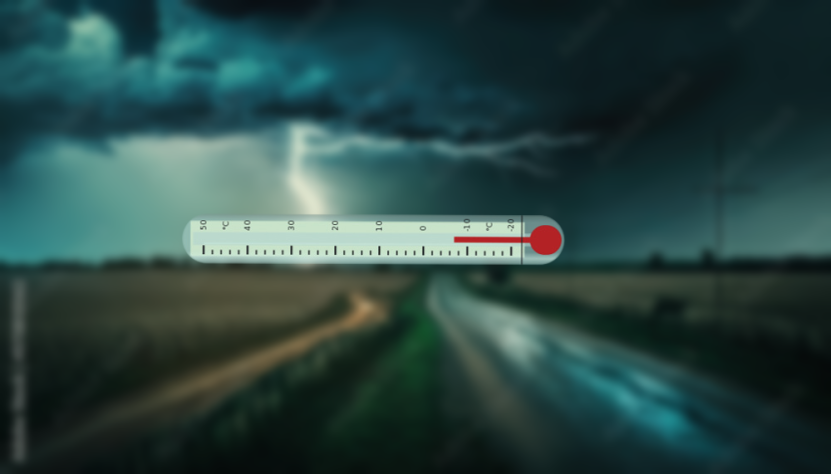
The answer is °C -7
